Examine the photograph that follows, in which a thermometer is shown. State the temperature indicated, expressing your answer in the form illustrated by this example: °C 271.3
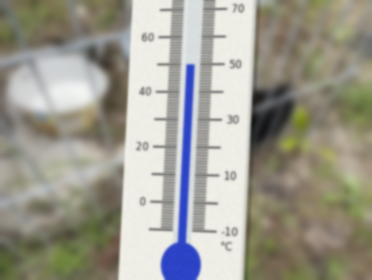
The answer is °C 50
